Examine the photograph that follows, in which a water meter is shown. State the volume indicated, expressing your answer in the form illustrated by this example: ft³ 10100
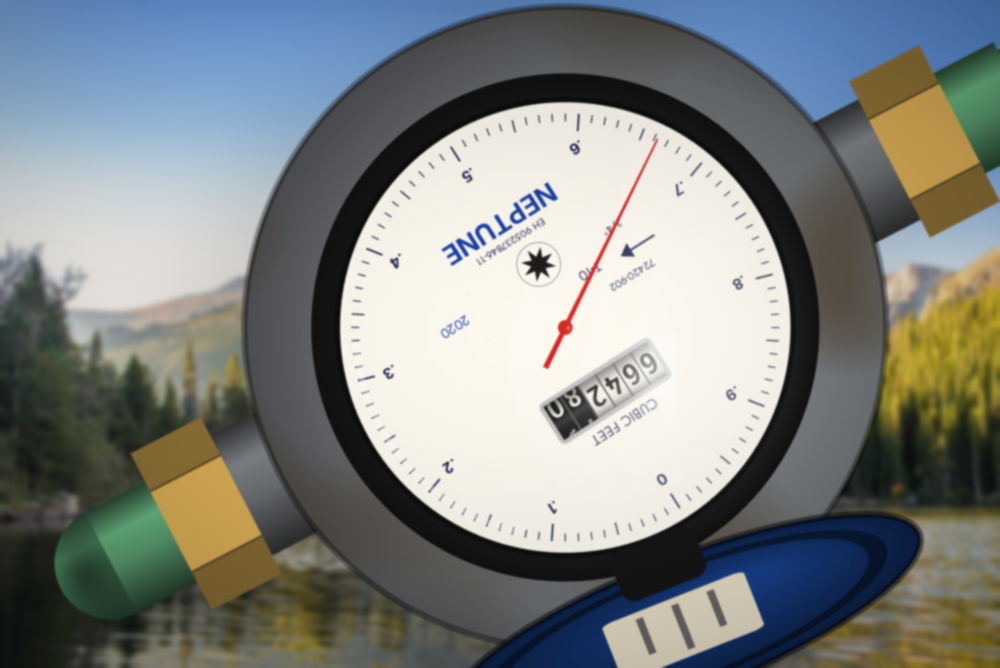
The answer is ft³ 664279.66
